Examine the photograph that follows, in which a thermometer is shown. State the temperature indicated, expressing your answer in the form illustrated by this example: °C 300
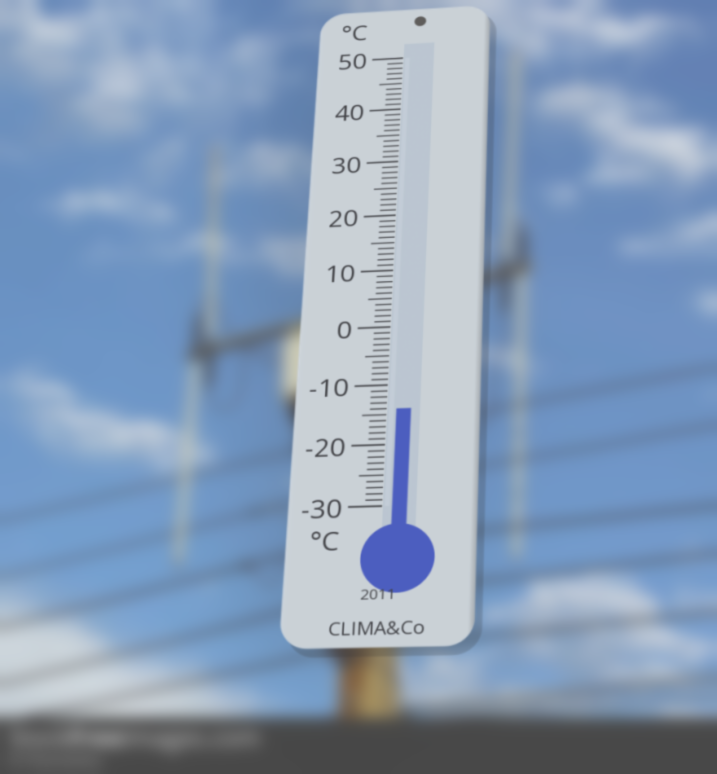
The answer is °C -14
